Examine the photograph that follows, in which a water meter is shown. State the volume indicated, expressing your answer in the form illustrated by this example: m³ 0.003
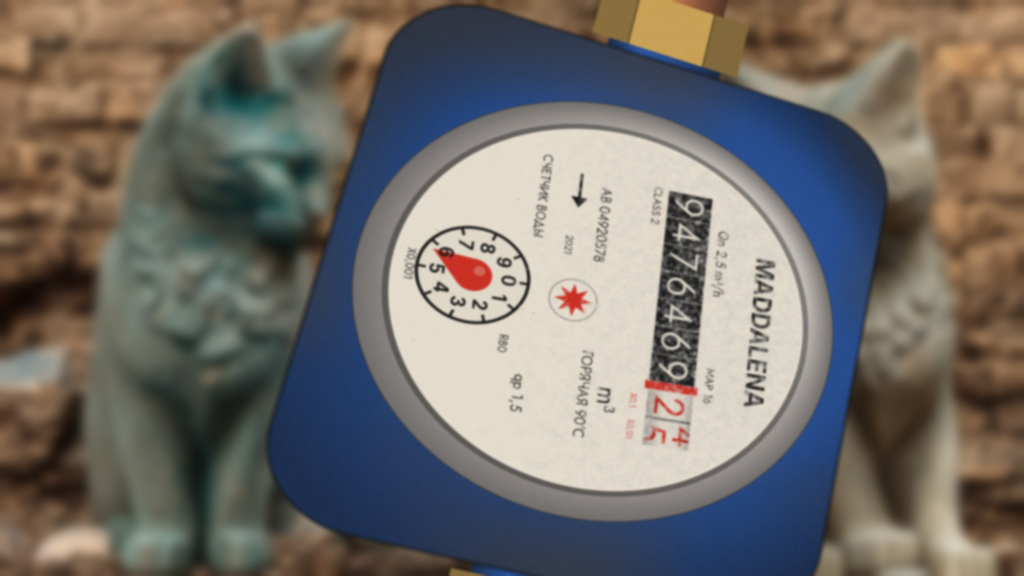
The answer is m³ 9476469.245
